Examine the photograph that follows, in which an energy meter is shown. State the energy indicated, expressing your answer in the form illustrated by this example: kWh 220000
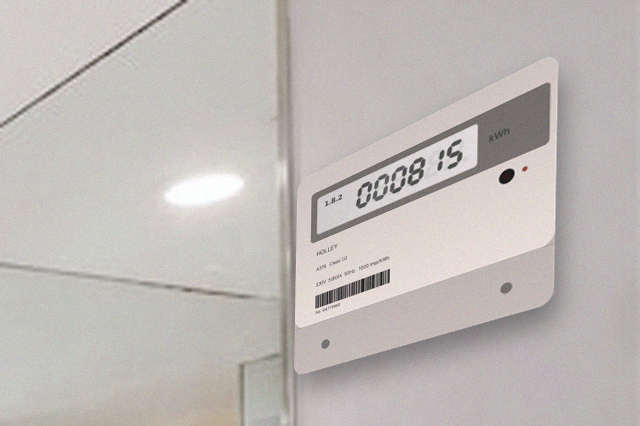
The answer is kWh 815
